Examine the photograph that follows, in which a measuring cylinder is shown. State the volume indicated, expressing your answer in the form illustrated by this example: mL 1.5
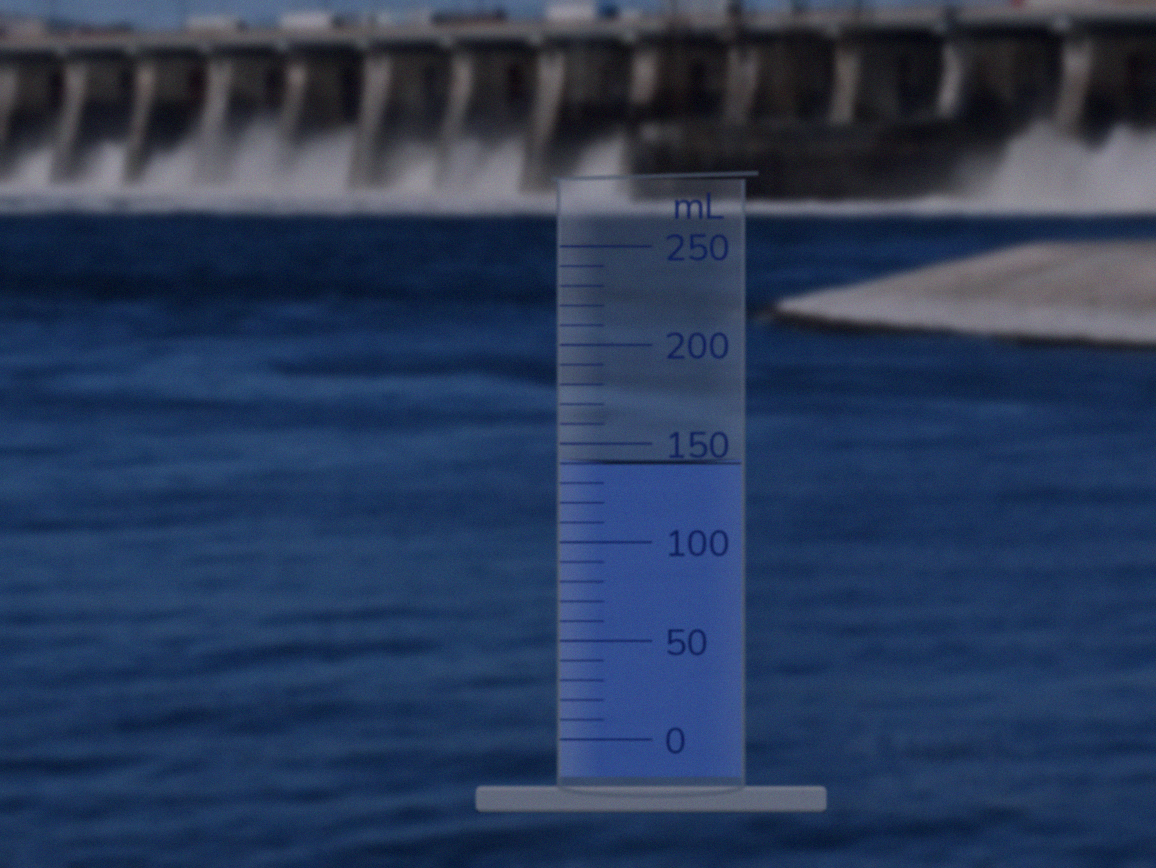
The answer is mL 140
